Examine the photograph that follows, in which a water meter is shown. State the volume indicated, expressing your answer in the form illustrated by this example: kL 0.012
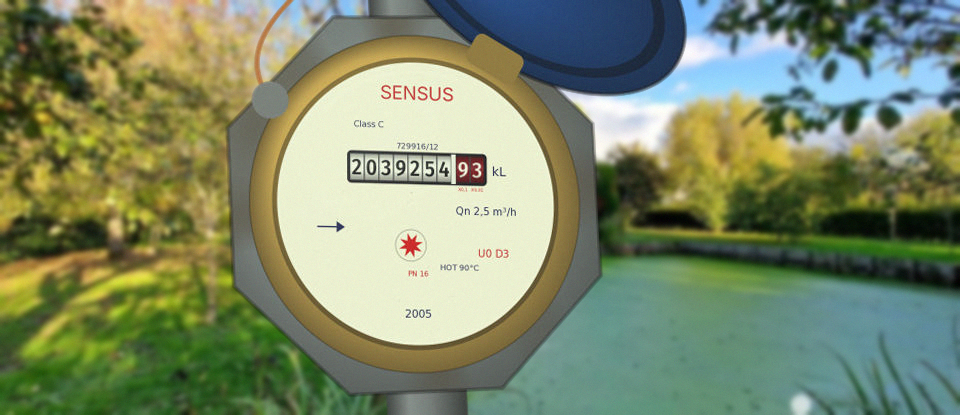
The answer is kL 2039254.93
